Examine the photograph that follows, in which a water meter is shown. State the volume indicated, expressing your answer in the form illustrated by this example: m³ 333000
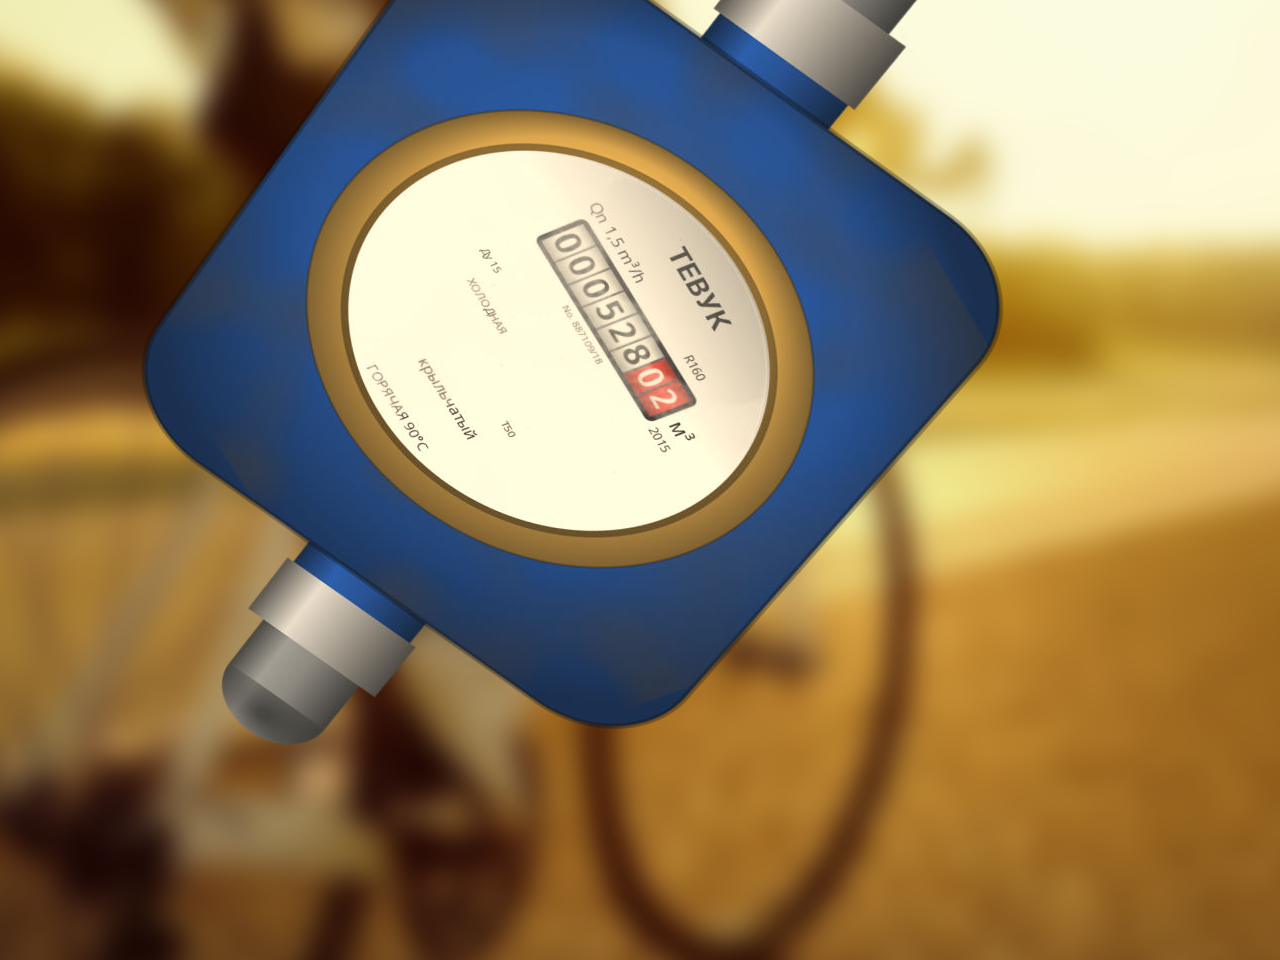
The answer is m³ 528.02
